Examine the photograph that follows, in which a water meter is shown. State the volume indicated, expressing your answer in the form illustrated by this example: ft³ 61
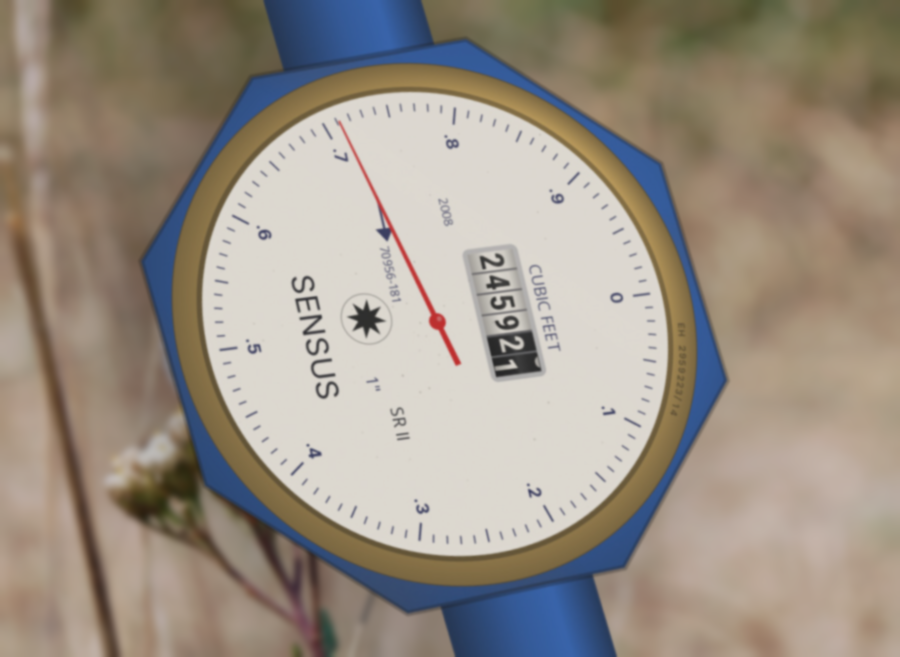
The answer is ft³ 245920.71
